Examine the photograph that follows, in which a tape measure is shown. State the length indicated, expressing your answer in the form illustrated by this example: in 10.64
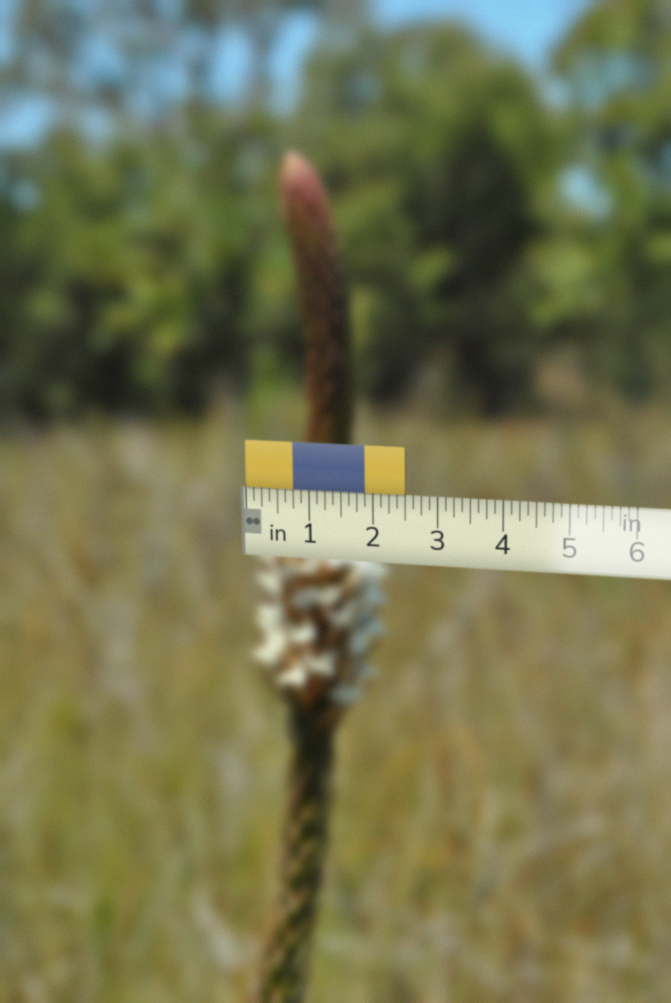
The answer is in 2.5
